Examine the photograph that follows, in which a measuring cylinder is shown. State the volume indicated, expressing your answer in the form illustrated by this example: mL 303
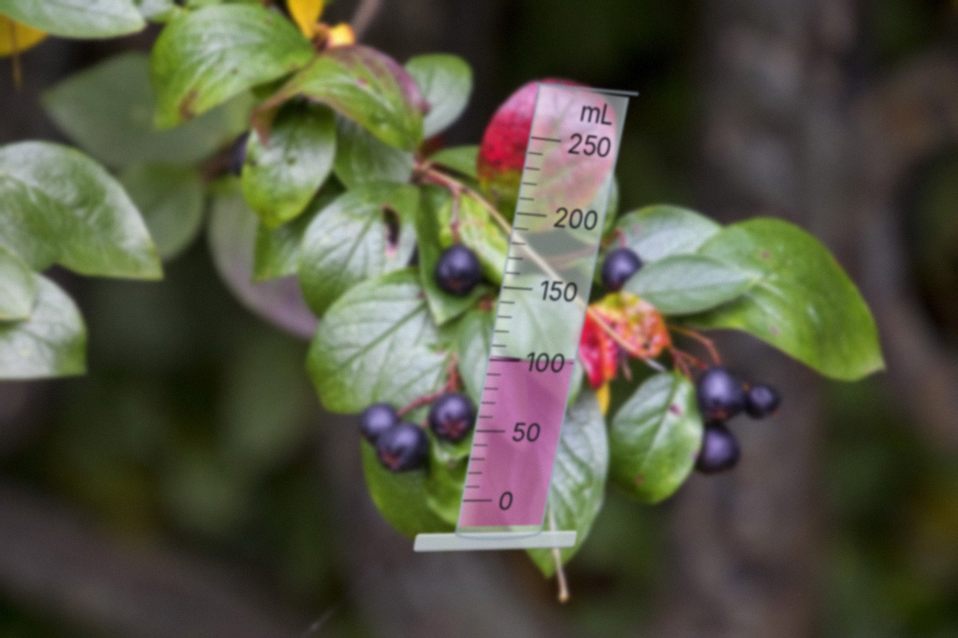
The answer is mL 100
